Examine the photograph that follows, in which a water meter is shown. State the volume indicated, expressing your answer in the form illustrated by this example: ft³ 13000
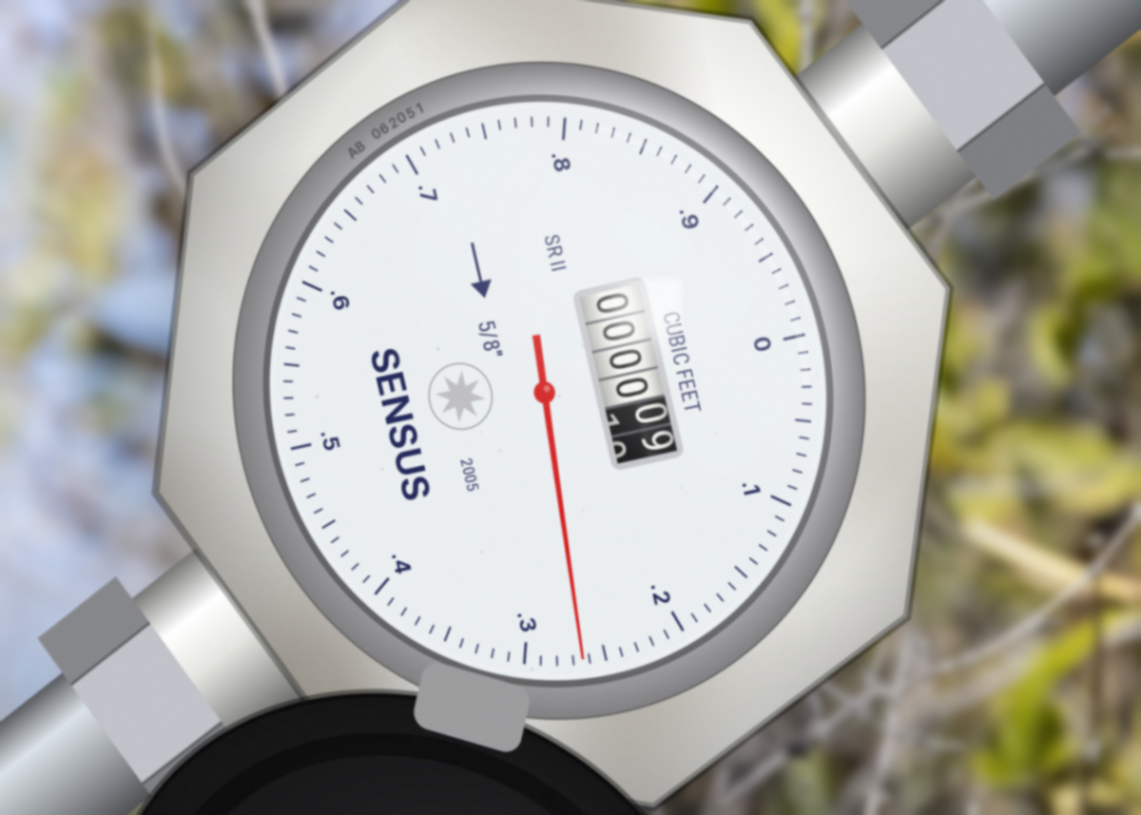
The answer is ft³ 9.26
